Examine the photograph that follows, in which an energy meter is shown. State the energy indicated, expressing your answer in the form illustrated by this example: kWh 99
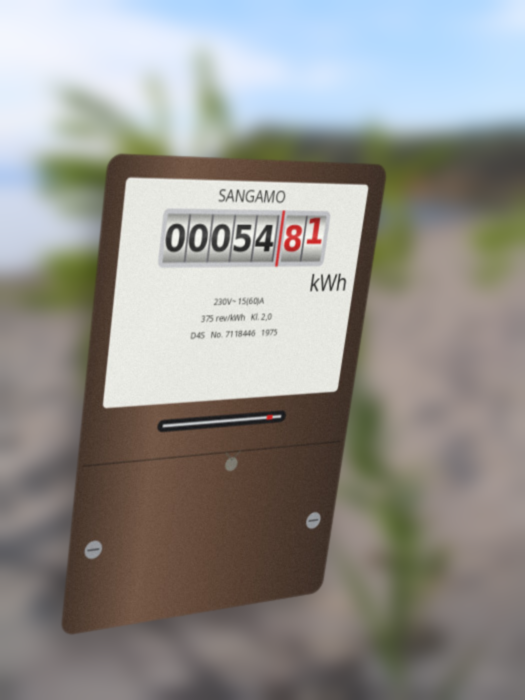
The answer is kWh 54.81
